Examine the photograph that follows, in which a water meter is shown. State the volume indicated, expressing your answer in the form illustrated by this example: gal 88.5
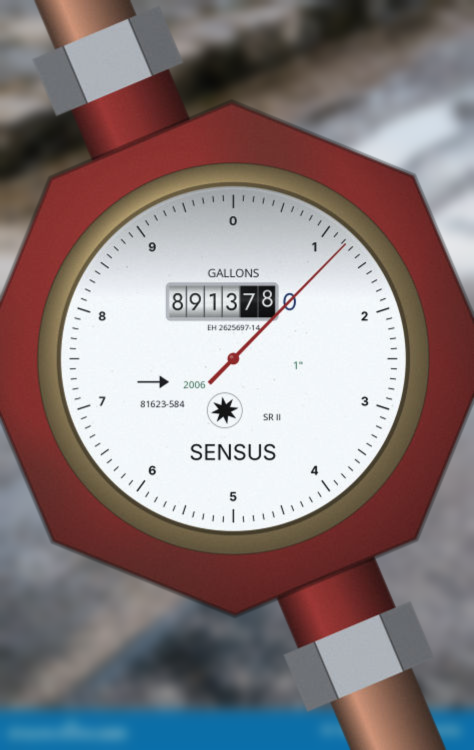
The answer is gal 8913781.2
